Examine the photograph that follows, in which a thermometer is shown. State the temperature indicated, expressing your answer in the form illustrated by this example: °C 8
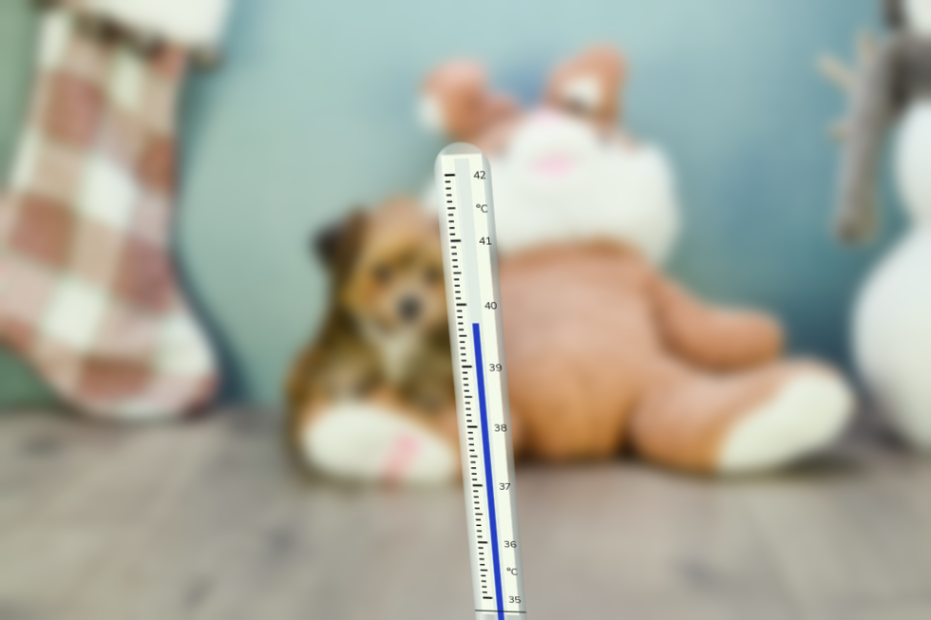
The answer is °C 39.7
